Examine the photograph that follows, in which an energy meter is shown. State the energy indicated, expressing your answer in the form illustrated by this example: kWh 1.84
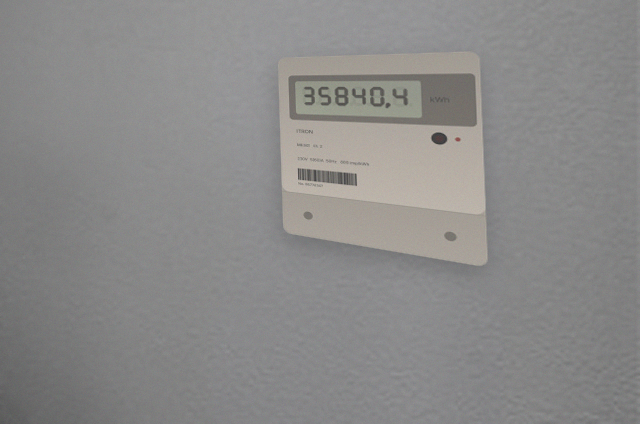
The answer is kWh 35840.4
